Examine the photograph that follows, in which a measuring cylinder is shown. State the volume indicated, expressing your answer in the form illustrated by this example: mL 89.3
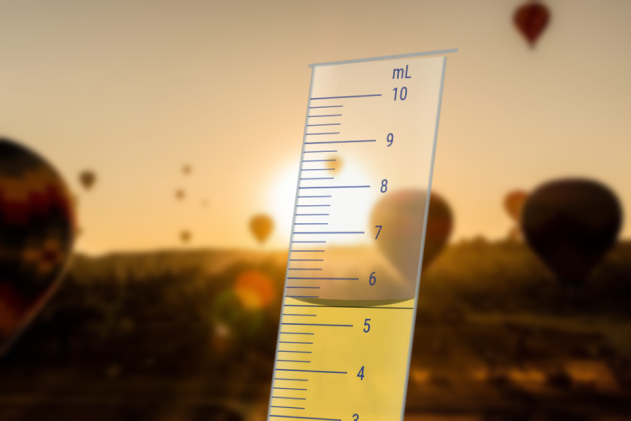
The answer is mL 5.4
